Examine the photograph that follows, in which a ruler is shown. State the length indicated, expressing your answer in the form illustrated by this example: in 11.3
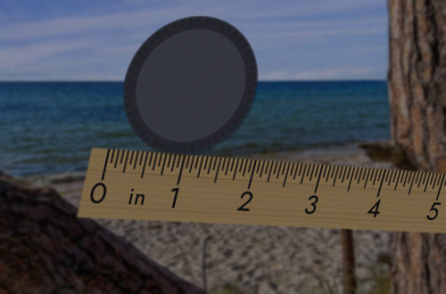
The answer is in 1.75
